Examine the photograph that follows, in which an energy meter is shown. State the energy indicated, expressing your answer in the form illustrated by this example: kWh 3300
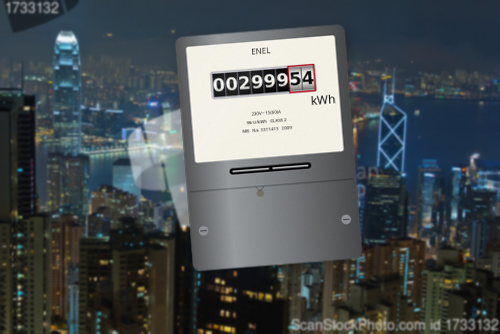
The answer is kWh 2999.54
